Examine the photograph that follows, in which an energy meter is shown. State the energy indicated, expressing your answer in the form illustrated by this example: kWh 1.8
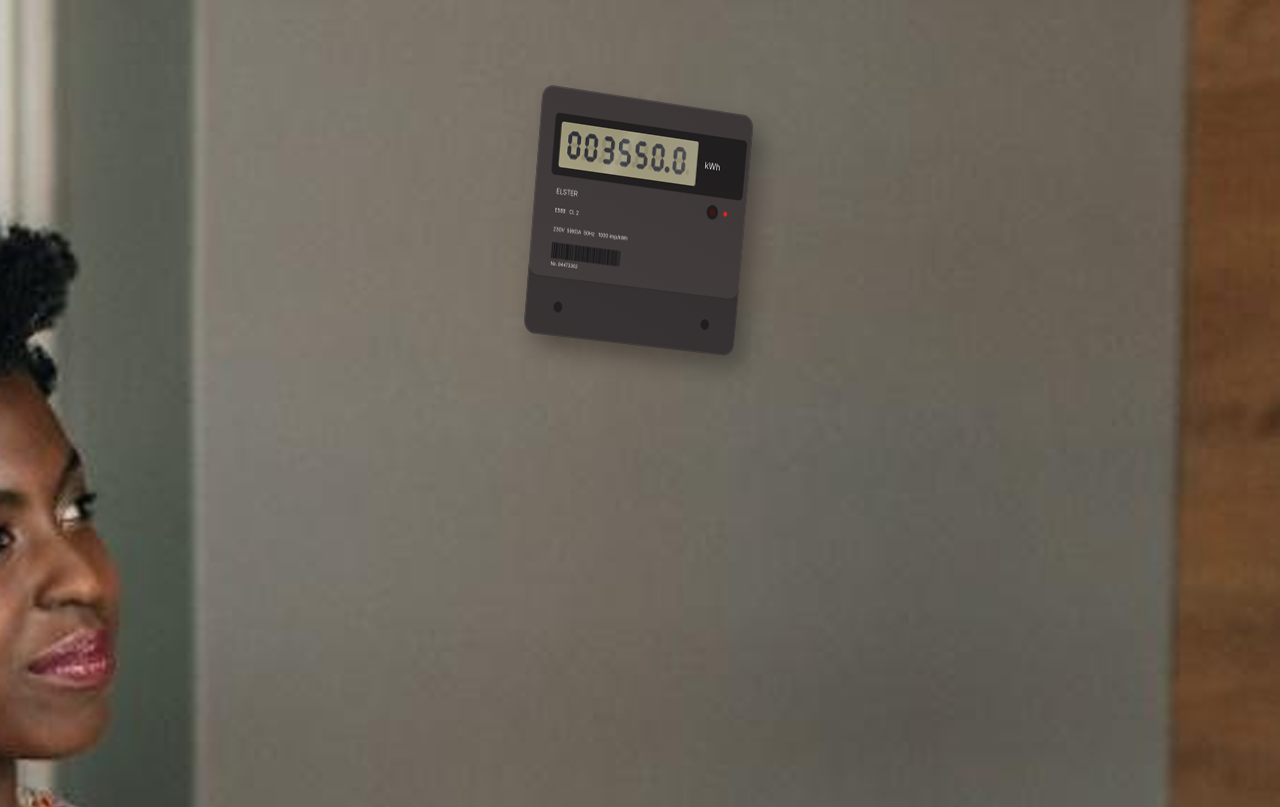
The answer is kWh 3550.0
